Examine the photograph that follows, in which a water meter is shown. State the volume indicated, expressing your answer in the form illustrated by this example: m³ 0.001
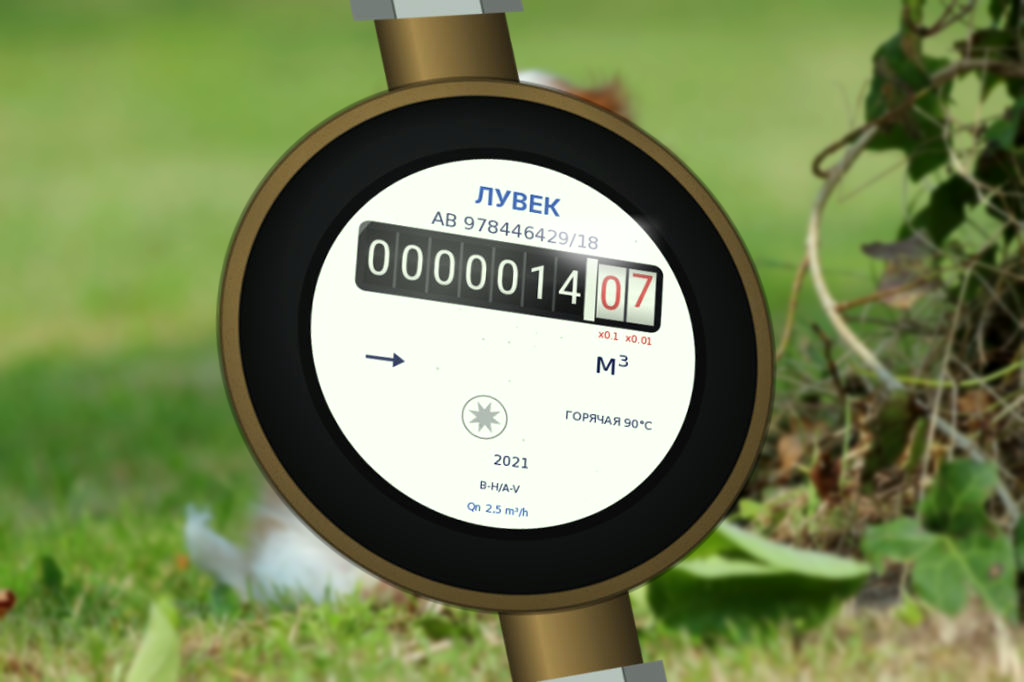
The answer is m³ 14.07
